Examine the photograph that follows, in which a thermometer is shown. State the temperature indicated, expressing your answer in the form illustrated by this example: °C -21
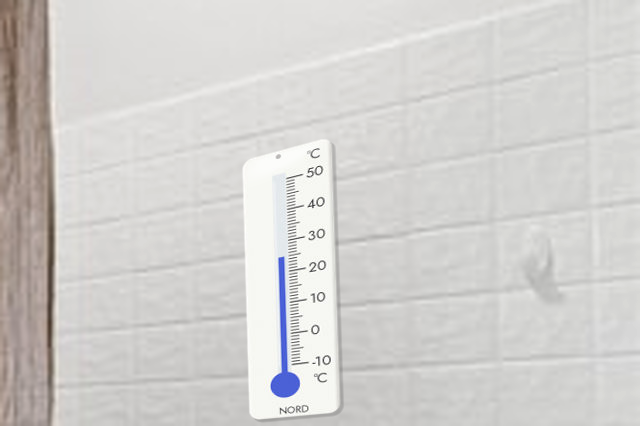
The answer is °C 25
